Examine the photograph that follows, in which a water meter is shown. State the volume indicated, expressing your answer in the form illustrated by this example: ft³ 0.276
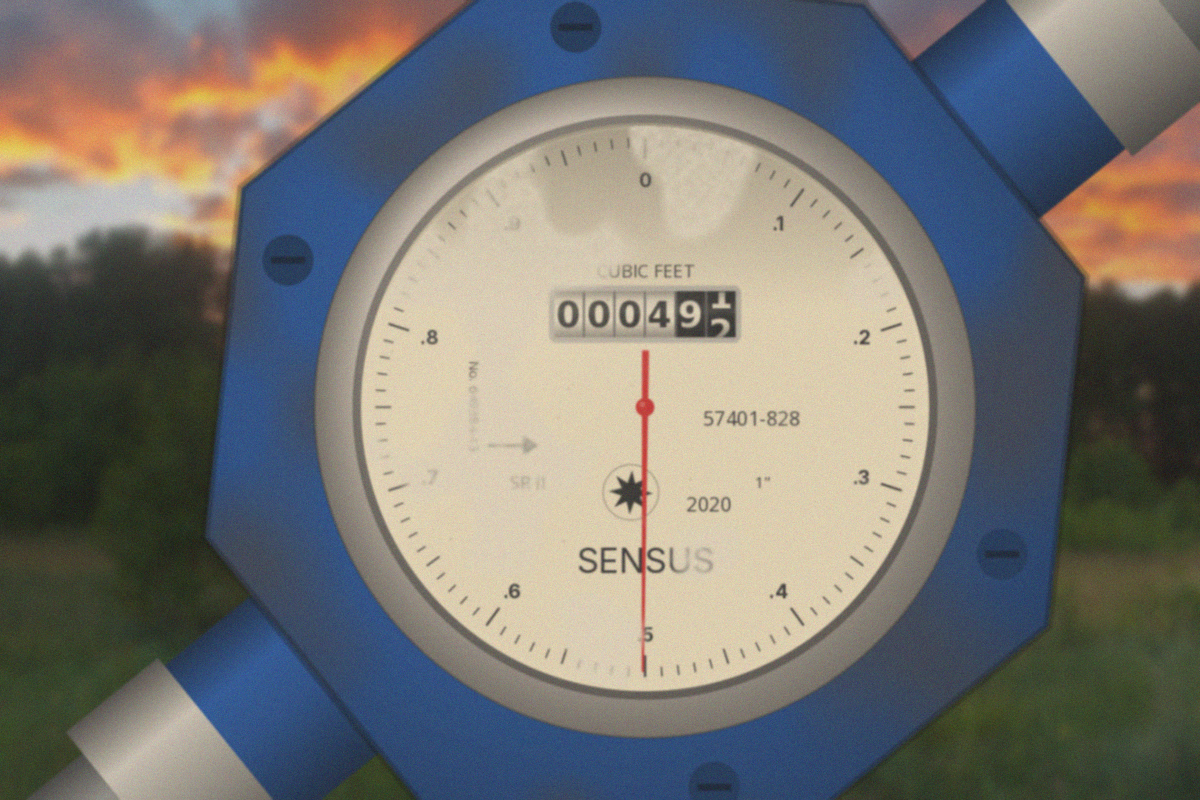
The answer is ft³ 491.50
